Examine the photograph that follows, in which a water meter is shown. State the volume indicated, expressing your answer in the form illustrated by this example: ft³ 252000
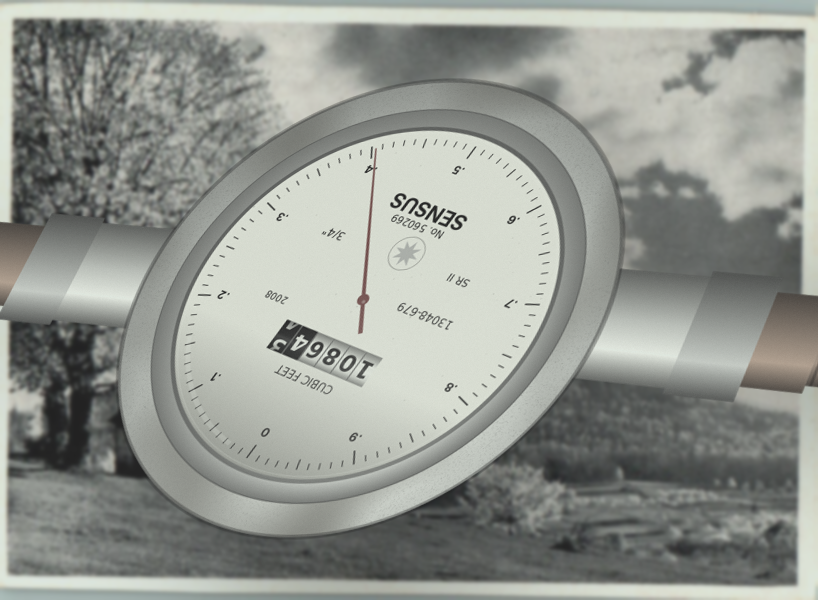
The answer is ft³ 108643.40
